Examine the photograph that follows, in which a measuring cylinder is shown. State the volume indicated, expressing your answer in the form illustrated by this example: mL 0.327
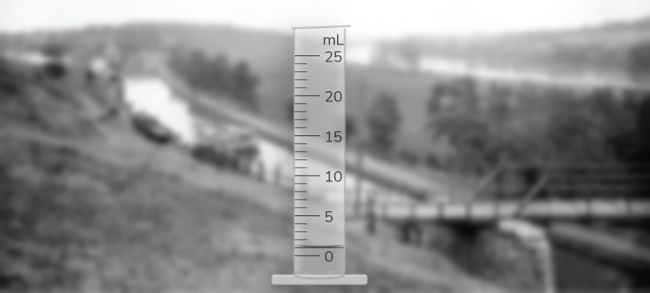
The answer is mL 1
